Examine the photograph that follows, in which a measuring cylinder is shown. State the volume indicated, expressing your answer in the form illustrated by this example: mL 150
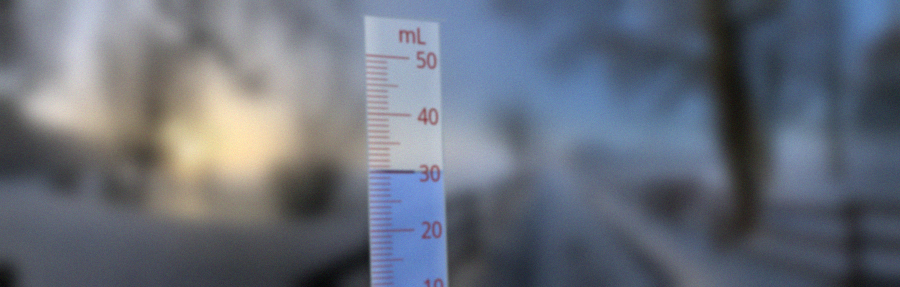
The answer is mL 30
